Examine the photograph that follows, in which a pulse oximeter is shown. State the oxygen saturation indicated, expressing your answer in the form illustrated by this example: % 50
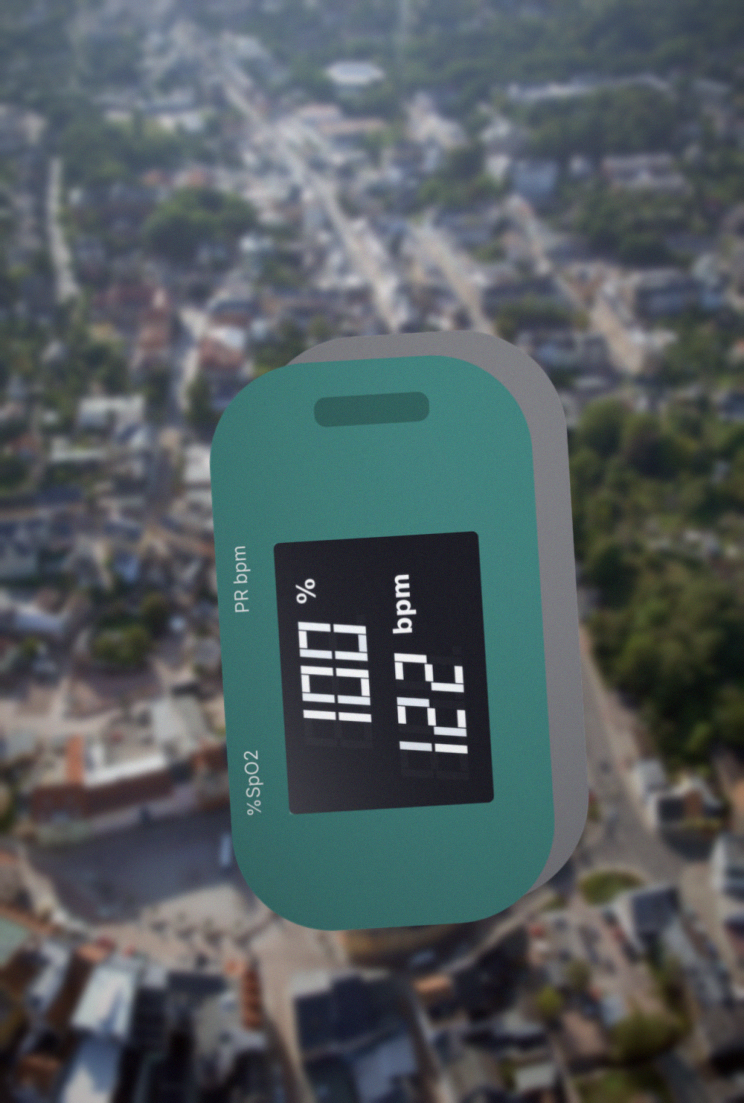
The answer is % 100
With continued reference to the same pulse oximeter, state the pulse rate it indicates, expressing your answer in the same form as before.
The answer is bpm 122
